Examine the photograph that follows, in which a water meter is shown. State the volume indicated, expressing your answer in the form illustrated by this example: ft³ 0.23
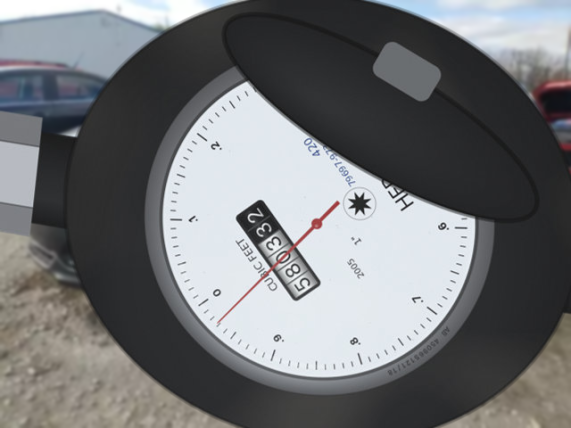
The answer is ft³ 580331.97
